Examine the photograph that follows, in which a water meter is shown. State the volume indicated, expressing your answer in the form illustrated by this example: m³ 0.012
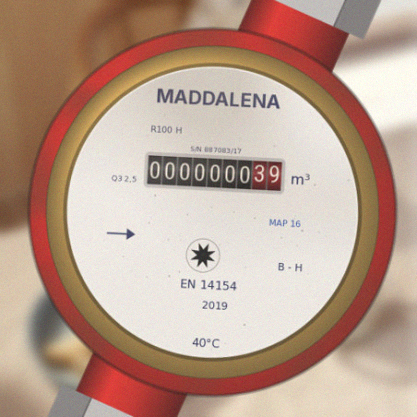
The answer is m³ 0.39
